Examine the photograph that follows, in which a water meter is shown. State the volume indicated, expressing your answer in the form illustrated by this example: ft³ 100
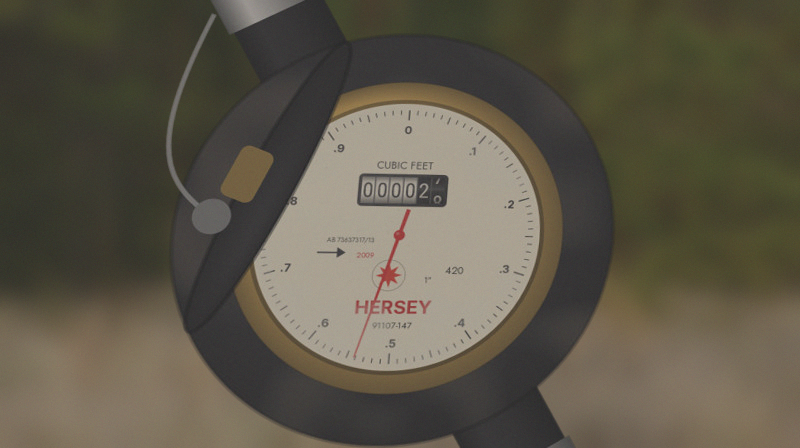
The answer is ft³ 27.54
